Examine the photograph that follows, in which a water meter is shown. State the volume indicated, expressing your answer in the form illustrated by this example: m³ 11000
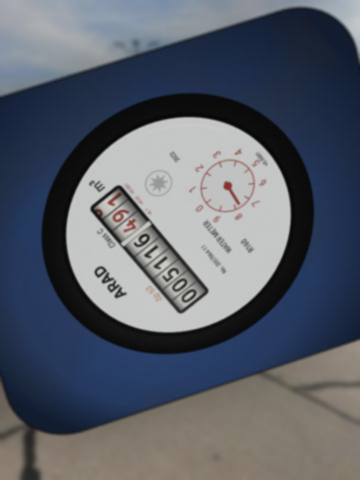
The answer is m³ 5116.4907
